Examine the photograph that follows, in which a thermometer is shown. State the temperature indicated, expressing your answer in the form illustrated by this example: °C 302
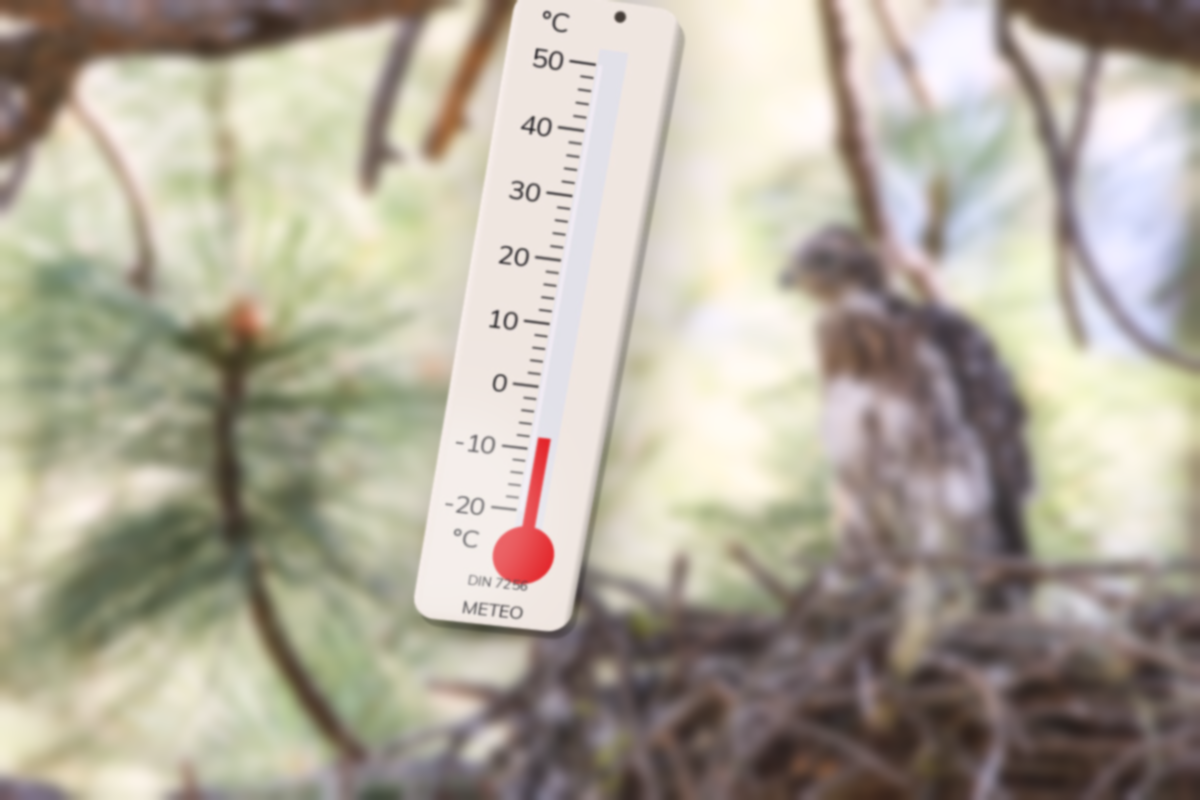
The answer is °C -8
